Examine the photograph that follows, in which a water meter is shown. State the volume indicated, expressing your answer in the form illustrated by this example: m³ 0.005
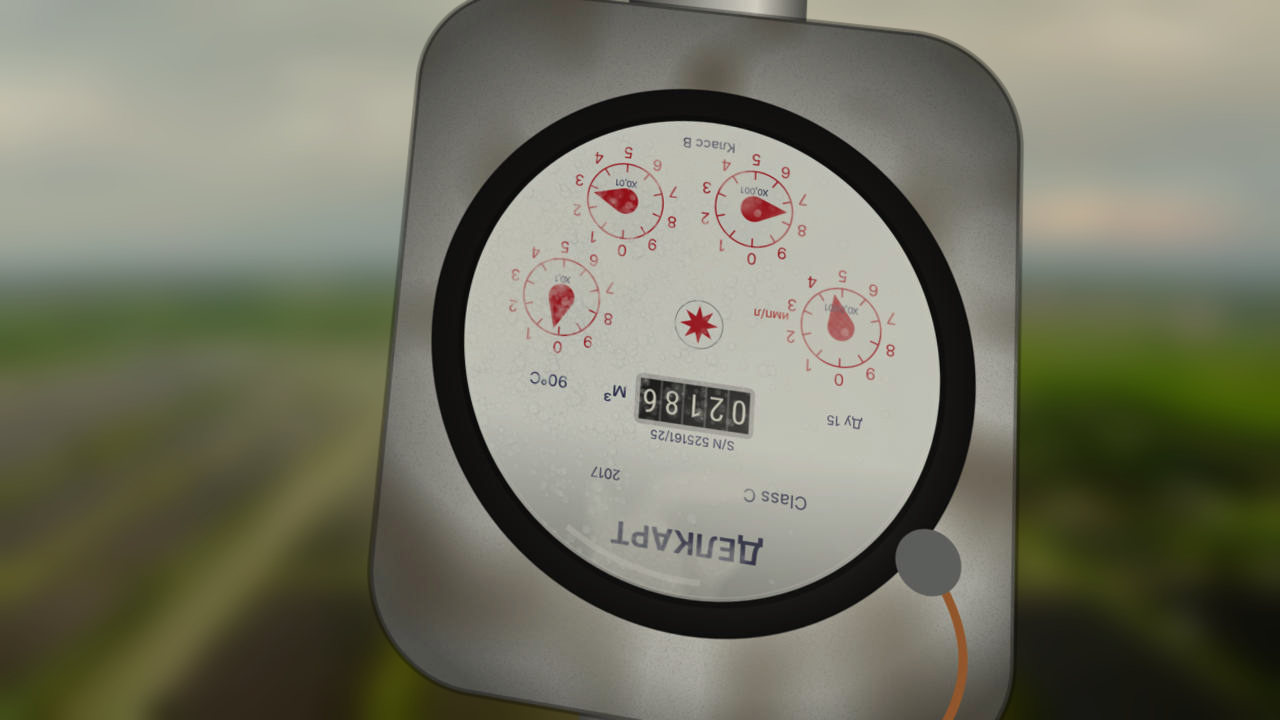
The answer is m³ 2186.0274
